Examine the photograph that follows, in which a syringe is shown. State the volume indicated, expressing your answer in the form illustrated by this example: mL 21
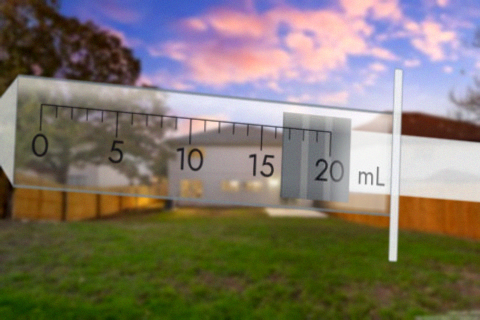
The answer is mL 16.5
